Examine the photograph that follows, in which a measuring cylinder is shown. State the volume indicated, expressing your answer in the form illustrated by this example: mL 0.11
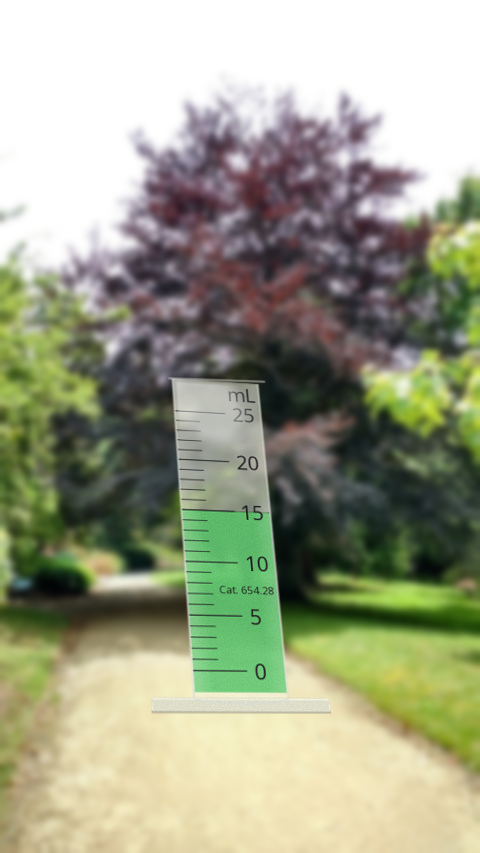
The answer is mL 15
